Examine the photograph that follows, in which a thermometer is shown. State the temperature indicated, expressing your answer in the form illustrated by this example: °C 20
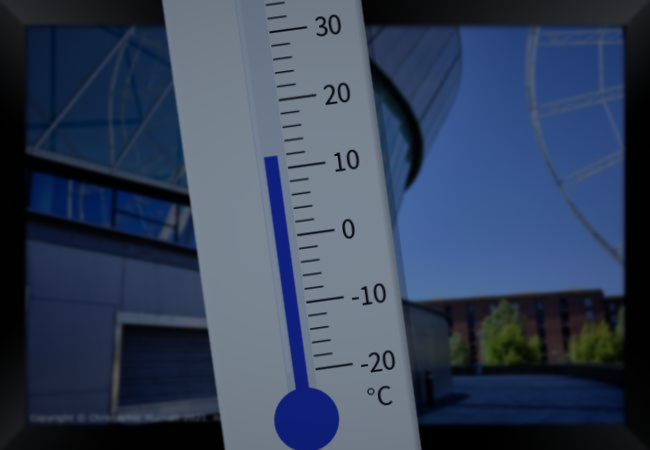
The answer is °C 12
